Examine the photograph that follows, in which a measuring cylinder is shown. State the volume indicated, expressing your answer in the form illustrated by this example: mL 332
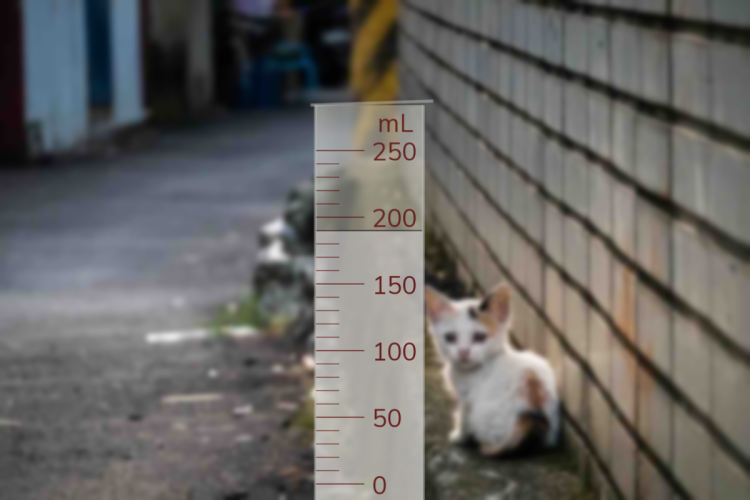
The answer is mL 190
